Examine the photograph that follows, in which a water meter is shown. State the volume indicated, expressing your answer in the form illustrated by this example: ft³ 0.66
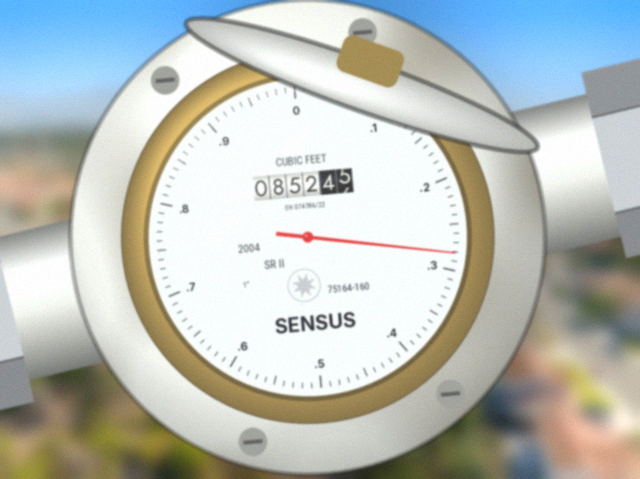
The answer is ft³ 85245.28
